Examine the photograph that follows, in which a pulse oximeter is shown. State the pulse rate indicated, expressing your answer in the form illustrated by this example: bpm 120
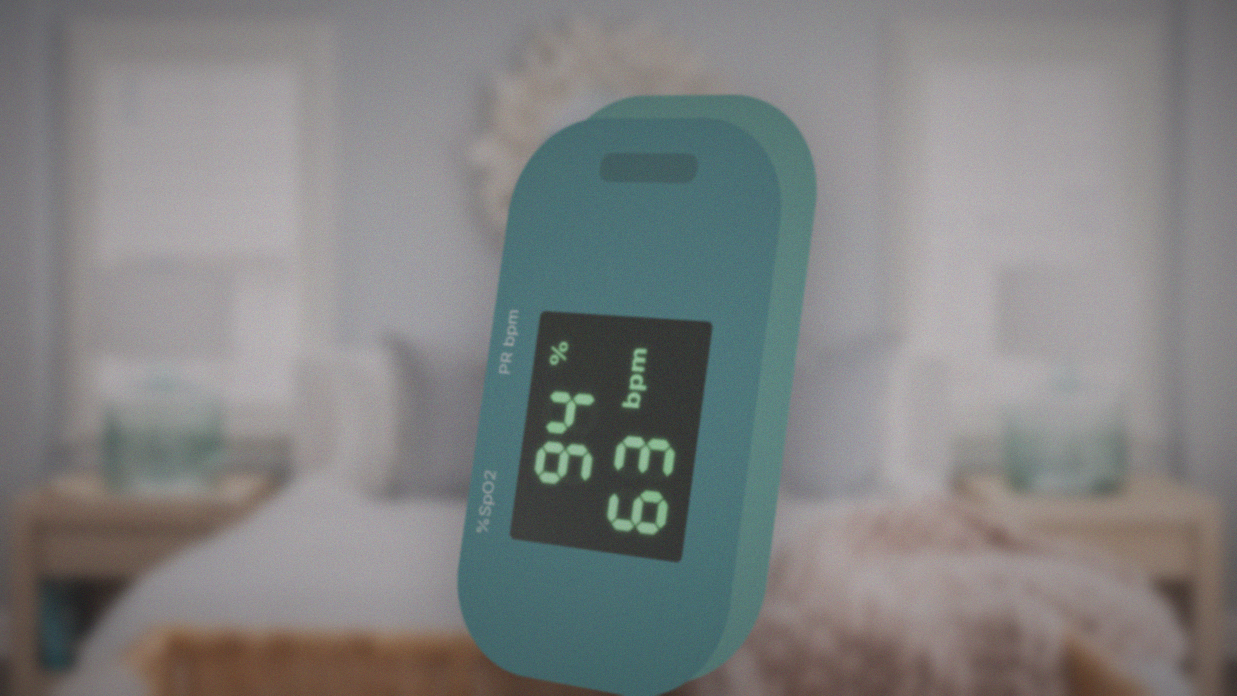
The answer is bpm 63
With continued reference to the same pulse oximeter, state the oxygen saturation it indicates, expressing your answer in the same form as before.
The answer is % 94
